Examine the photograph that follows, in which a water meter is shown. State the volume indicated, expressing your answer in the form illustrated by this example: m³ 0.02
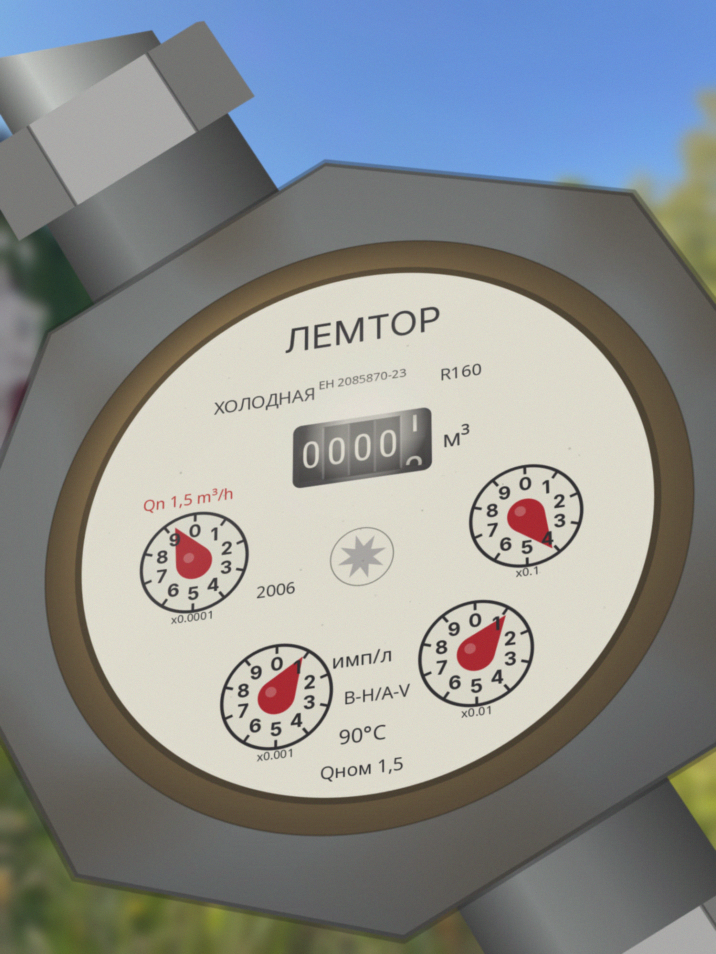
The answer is m³ 1.4109
